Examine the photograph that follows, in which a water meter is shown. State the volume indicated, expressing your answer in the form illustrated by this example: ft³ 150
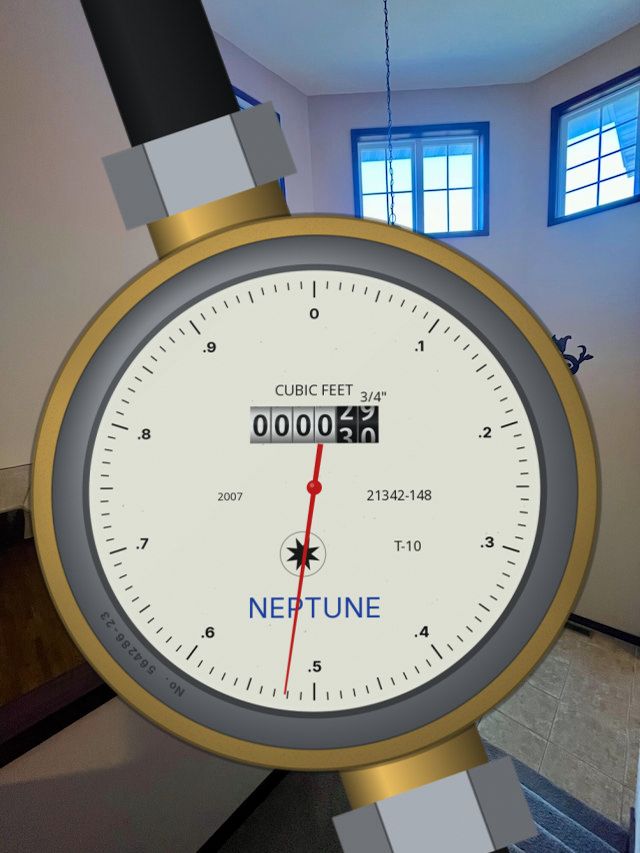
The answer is ft³ 29.52
